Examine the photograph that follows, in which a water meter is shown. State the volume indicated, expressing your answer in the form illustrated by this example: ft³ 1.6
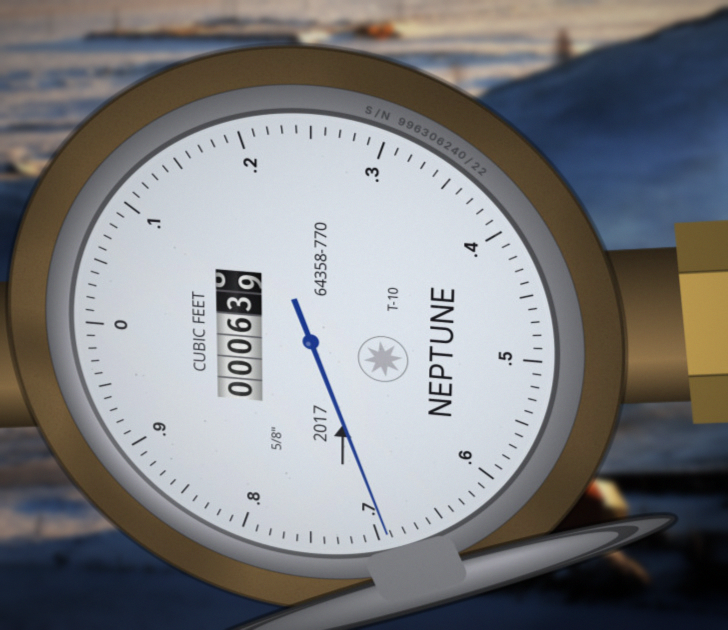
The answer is ft³ 638.69
